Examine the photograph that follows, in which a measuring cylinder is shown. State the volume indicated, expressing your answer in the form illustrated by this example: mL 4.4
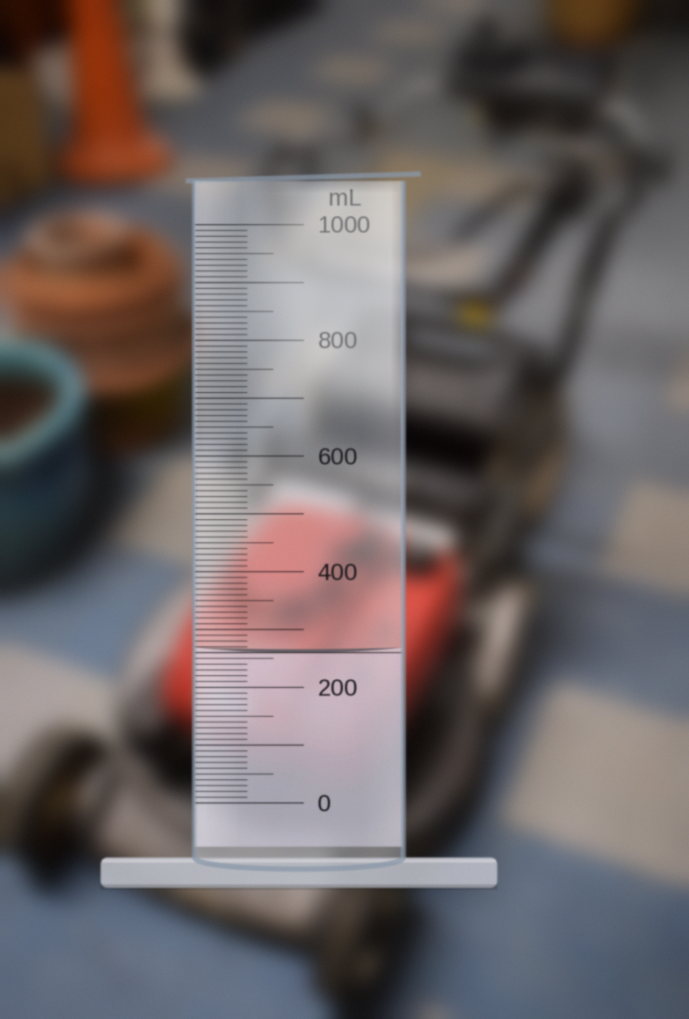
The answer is mL 260
